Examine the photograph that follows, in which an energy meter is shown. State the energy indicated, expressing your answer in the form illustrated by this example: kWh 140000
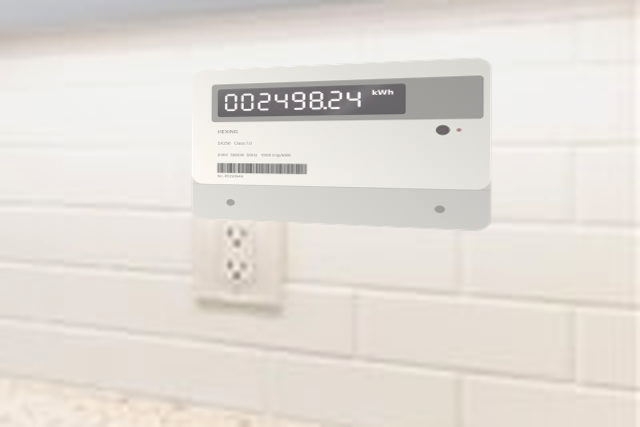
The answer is kWh 2498.24
